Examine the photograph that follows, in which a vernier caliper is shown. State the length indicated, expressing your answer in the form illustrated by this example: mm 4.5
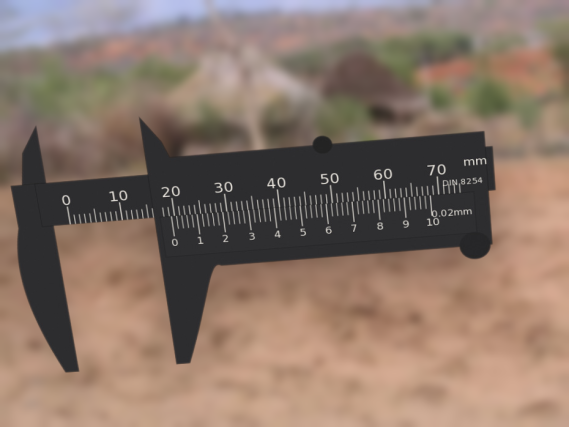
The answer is mm 19.4
